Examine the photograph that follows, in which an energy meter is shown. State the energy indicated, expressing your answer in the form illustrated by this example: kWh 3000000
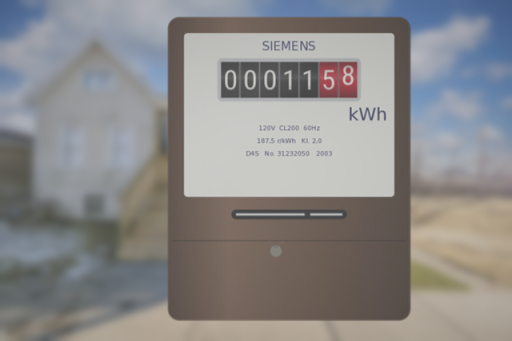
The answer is kWh 11.58
